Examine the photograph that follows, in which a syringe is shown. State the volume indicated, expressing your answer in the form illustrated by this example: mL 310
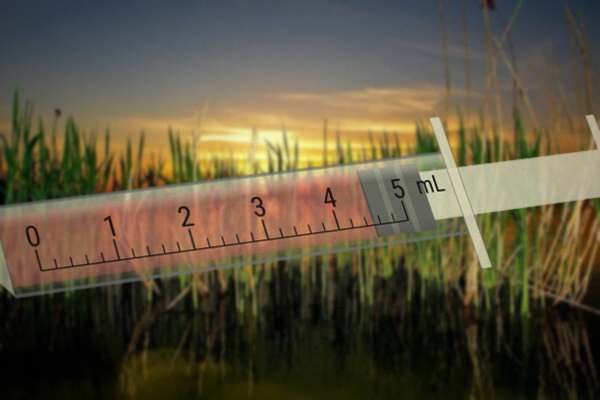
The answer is mL 4.5
